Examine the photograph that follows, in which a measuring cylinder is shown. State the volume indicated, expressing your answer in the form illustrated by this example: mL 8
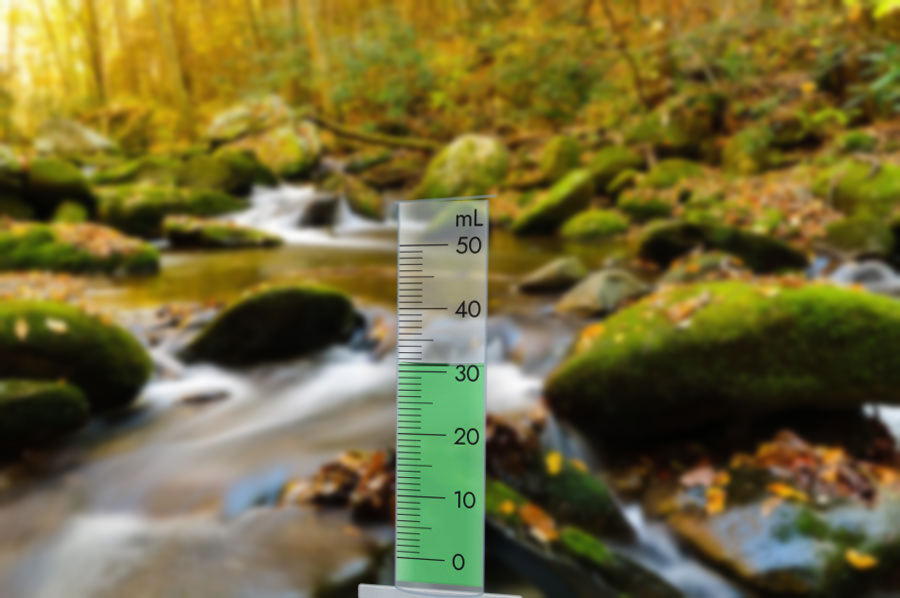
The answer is mL 31
